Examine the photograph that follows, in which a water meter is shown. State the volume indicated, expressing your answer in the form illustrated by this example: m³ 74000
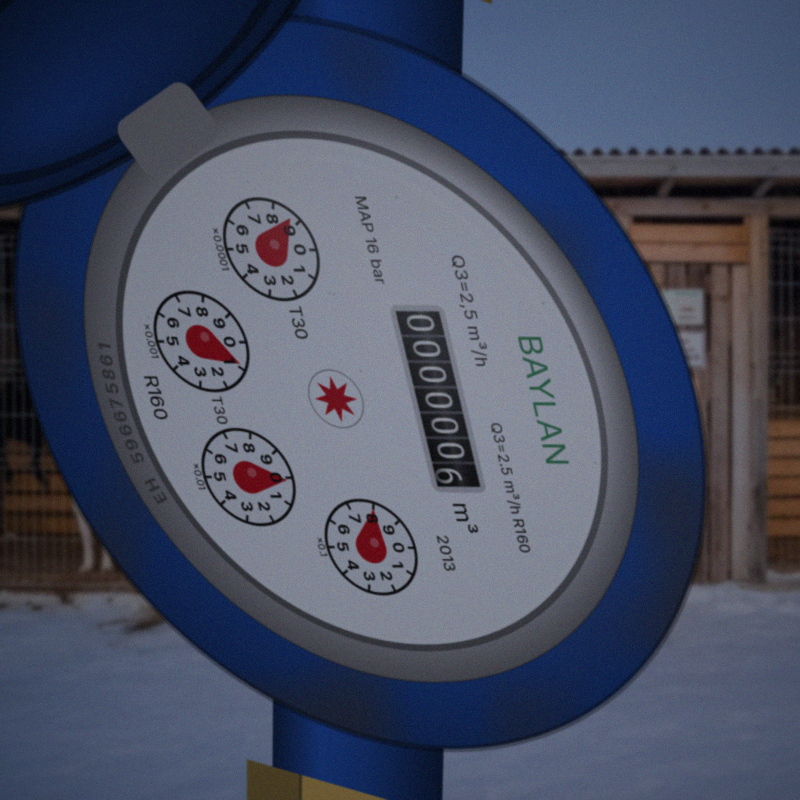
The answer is m³ 5.8008
